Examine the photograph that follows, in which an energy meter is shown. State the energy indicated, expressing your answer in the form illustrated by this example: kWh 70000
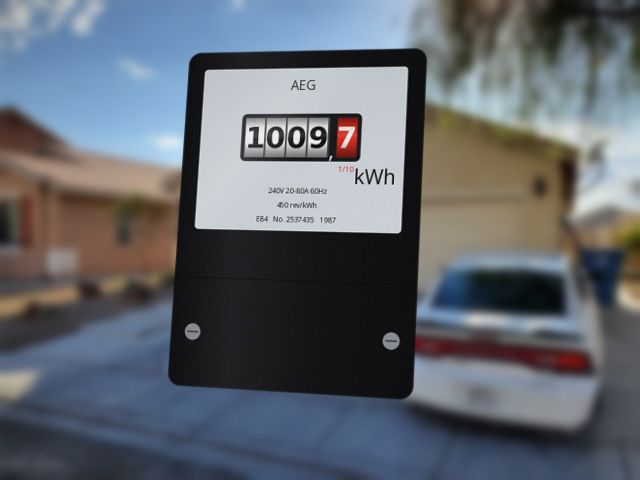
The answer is kWh 1009.7
